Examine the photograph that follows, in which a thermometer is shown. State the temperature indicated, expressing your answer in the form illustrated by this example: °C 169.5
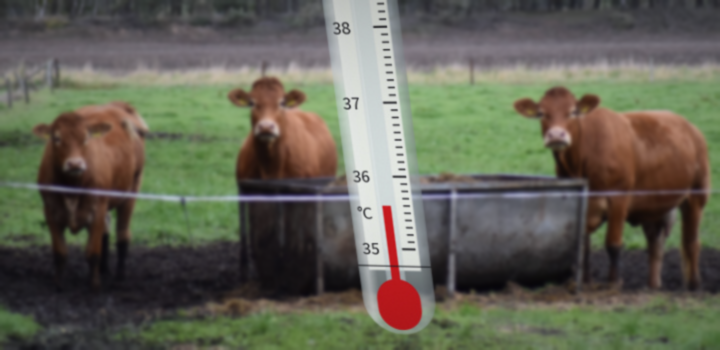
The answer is °C 35.6
